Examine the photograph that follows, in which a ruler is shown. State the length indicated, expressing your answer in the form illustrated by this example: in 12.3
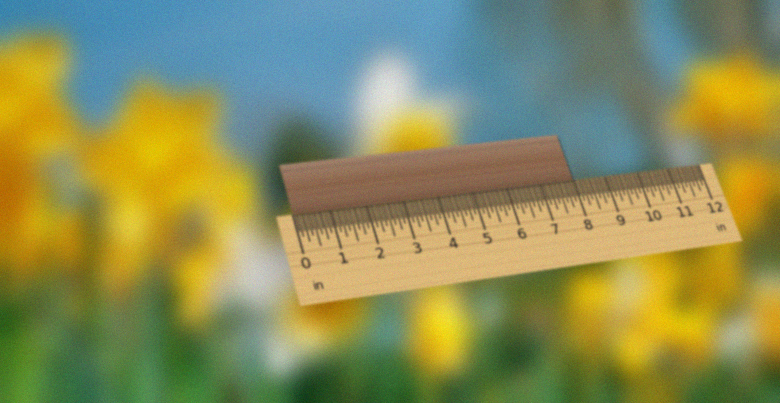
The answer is in 8
